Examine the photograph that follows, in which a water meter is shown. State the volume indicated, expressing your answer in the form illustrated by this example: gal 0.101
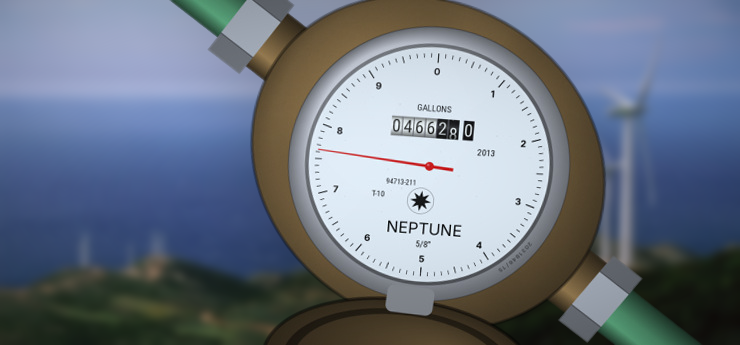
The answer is gal 466277.6
